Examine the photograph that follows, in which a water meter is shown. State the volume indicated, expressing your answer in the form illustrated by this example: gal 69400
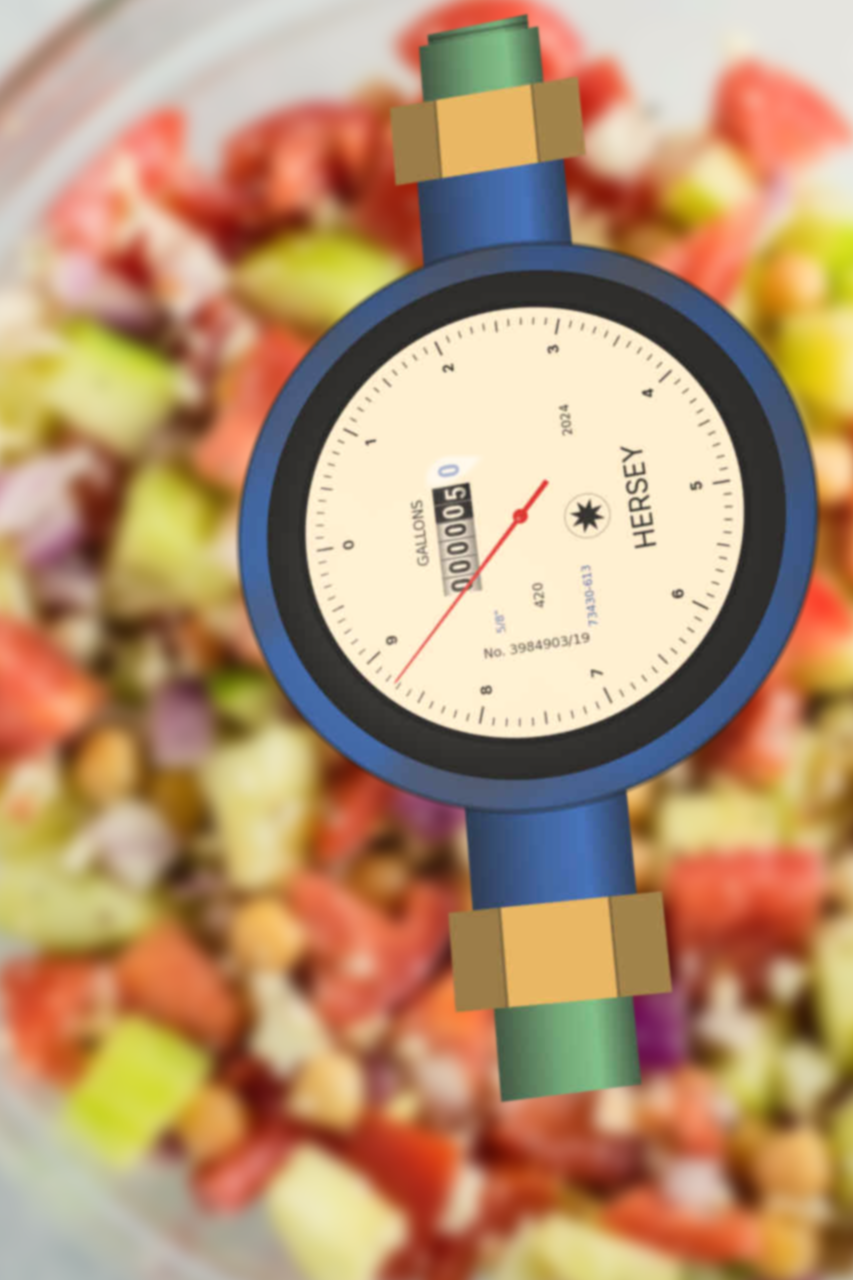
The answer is gal 48.7
